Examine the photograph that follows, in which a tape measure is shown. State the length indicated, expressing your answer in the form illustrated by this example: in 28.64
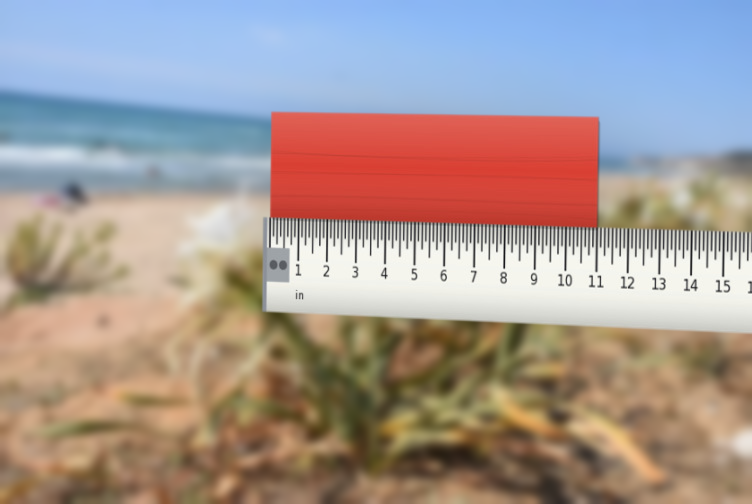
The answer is in 11
